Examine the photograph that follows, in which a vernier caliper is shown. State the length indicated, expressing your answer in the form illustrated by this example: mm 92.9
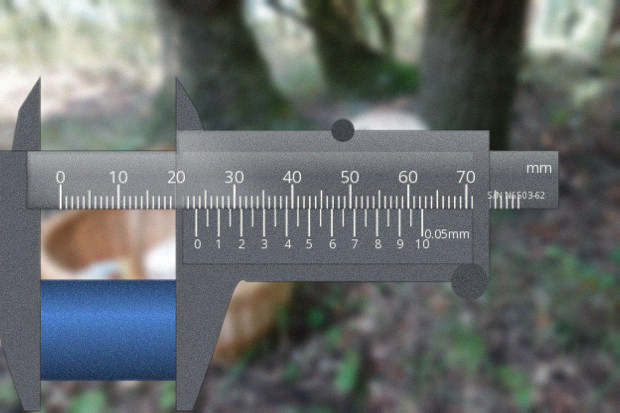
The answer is mm 23.4
